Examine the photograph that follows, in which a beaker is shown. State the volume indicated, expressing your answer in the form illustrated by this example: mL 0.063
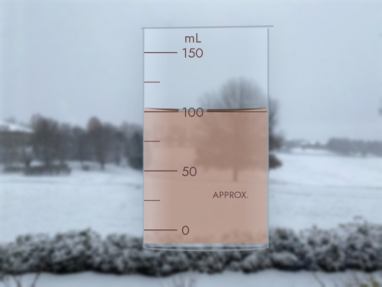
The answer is mL 100
